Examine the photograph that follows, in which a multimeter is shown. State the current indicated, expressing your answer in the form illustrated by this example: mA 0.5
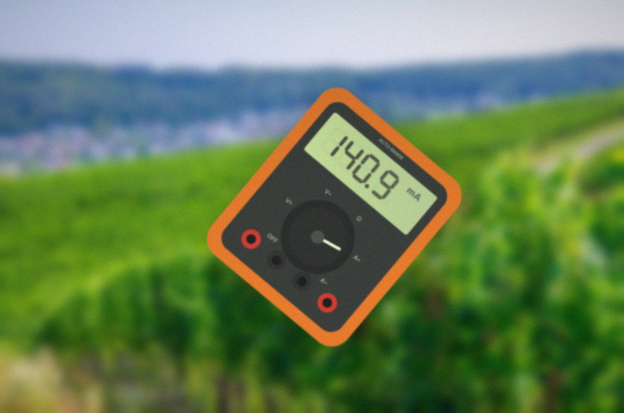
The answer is mA 140.9
